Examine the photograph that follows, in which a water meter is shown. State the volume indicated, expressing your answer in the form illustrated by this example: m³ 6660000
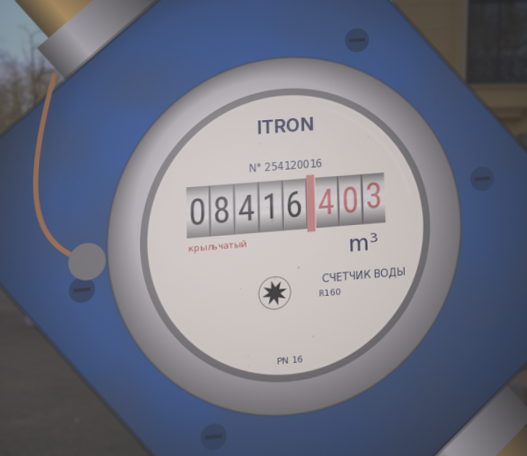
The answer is m³ 8416.403
